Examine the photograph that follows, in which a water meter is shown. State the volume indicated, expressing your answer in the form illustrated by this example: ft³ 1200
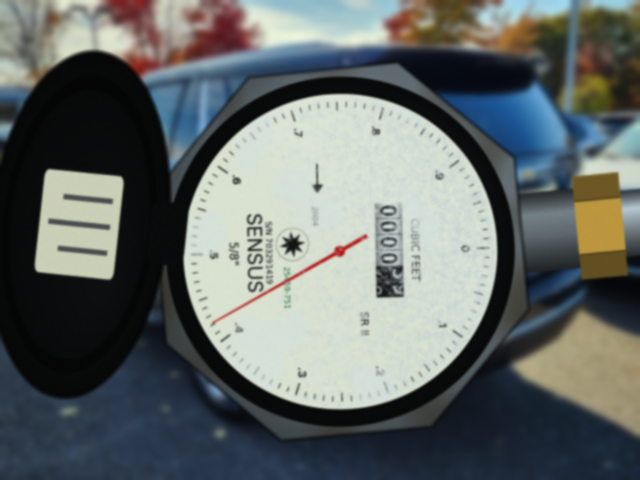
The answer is ft³ 39.42
